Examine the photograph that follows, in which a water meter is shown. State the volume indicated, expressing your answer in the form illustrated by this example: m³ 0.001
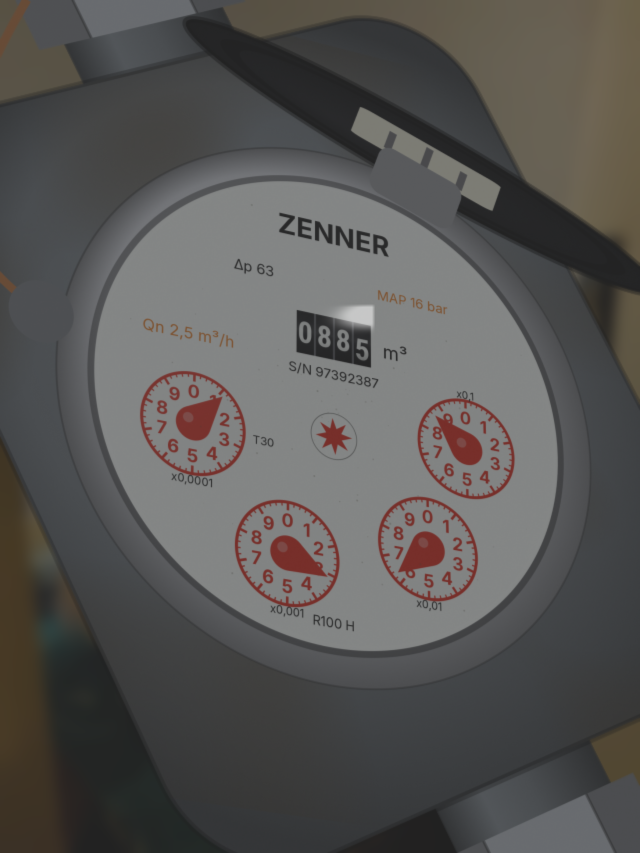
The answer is m³ 884.8631
